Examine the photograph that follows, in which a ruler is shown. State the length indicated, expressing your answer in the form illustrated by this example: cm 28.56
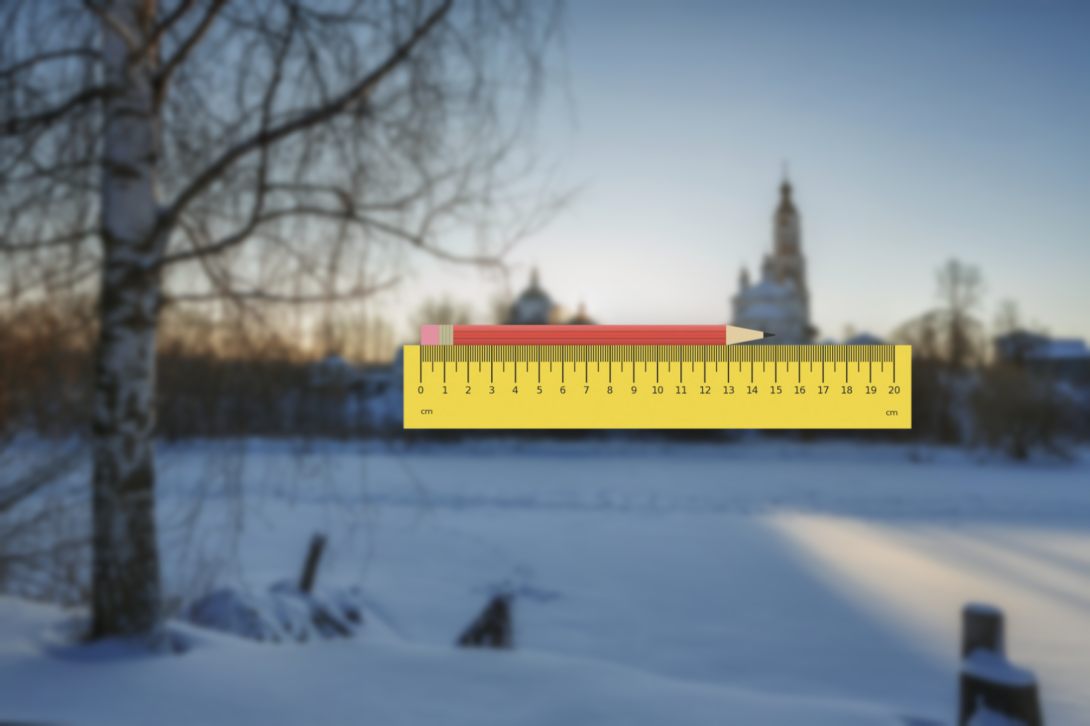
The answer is cm 15
